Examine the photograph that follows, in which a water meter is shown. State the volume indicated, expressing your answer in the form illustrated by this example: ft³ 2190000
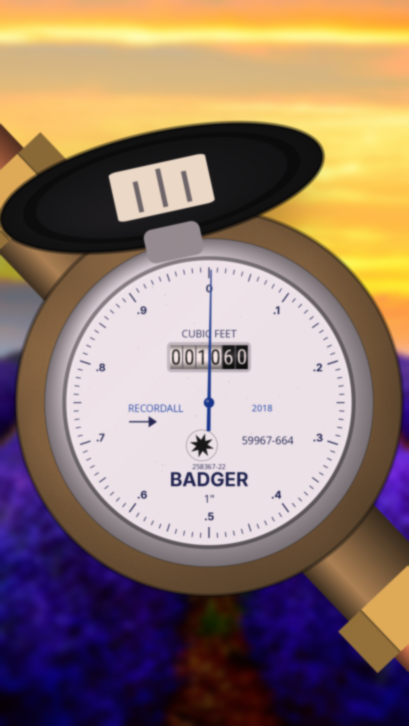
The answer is ft³ 1060.00
